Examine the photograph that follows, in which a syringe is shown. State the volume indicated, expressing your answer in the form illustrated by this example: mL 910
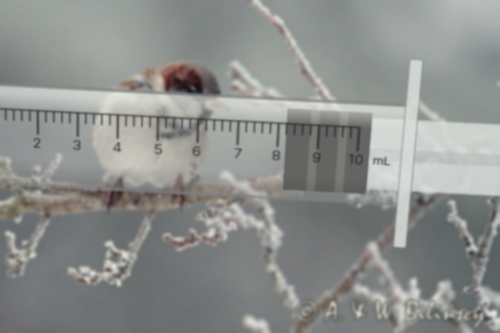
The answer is mL 8.2
